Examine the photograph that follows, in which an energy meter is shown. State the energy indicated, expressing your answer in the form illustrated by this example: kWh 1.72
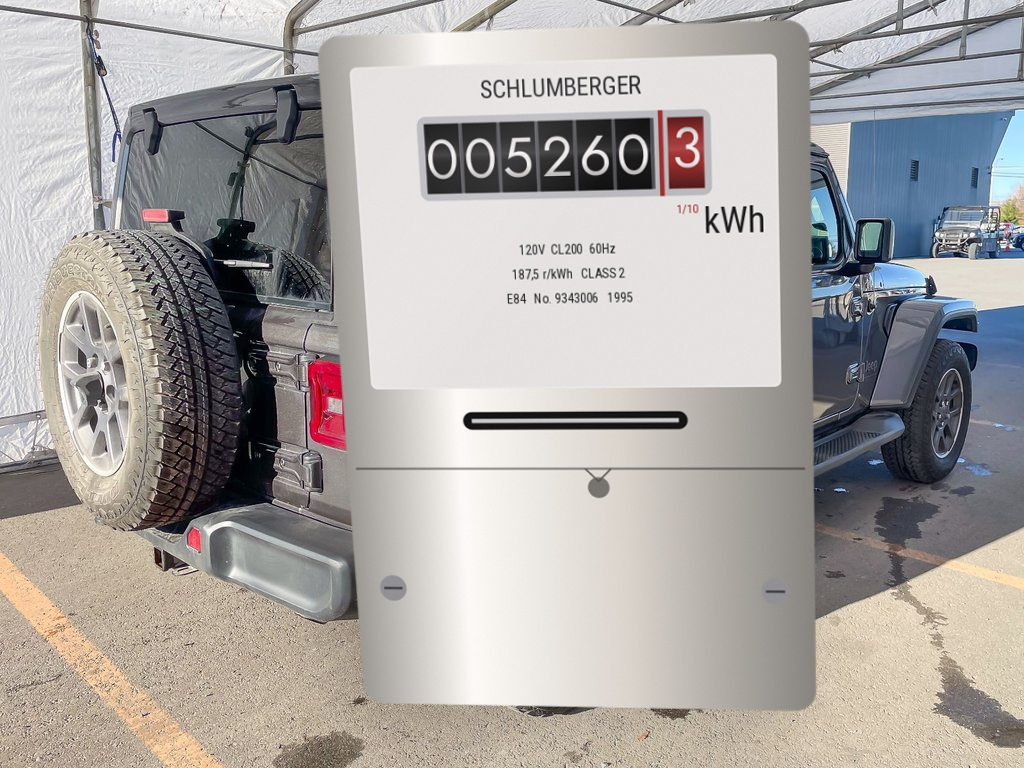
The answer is kWh 5260.3
